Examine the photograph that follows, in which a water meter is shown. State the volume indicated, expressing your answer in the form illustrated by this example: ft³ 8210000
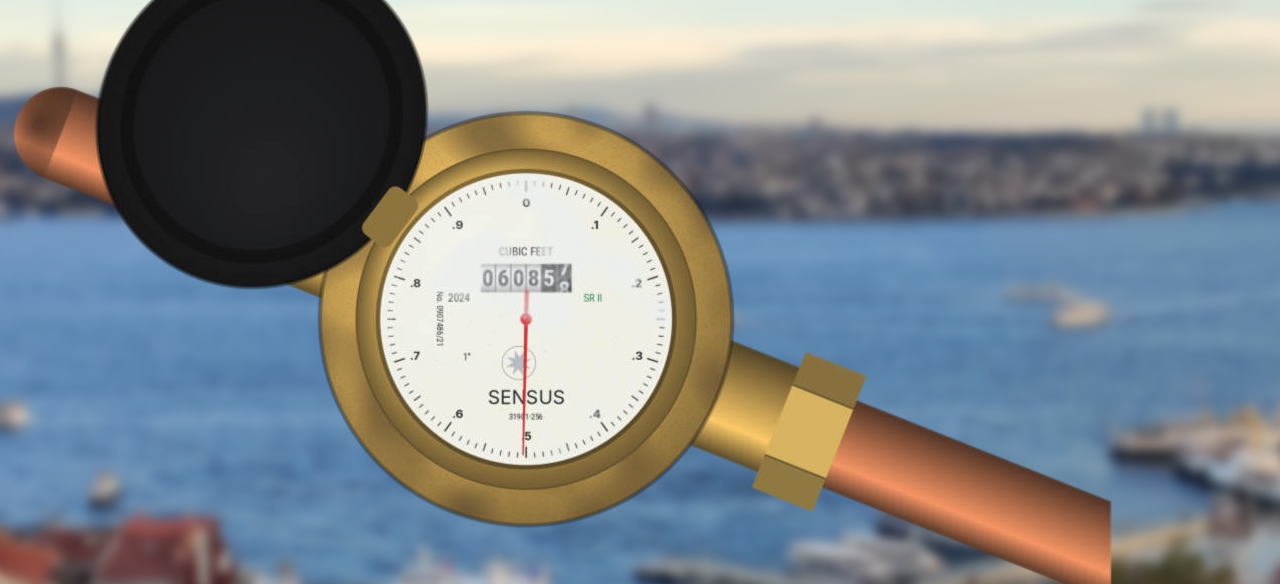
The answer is ft³ 60857.50
